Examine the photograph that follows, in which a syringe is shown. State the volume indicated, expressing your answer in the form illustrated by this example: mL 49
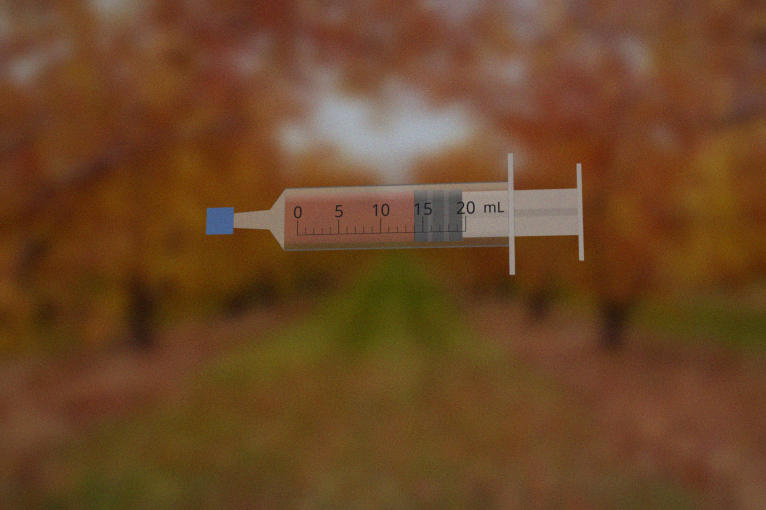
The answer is mL 14
